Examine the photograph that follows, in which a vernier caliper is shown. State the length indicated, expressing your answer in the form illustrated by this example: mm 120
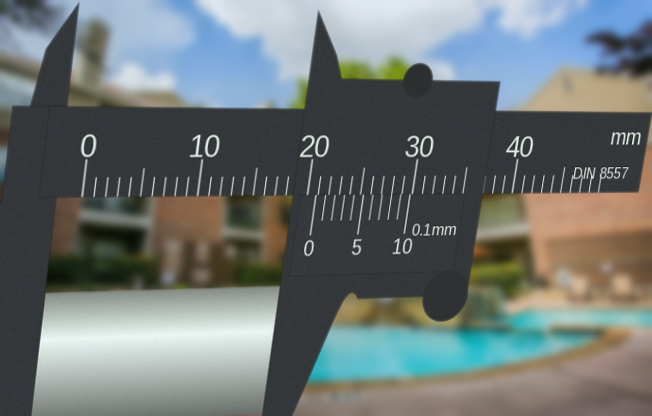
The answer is mm 20.8
